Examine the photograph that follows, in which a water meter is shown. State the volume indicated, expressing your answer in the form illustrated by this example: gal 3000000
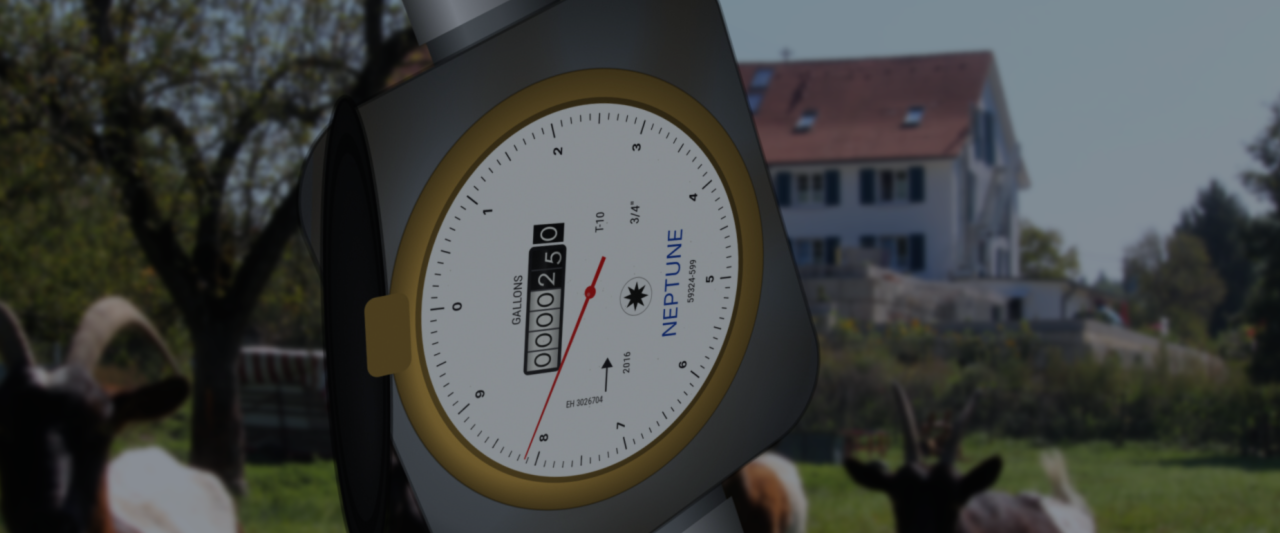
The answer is gal 248.1
